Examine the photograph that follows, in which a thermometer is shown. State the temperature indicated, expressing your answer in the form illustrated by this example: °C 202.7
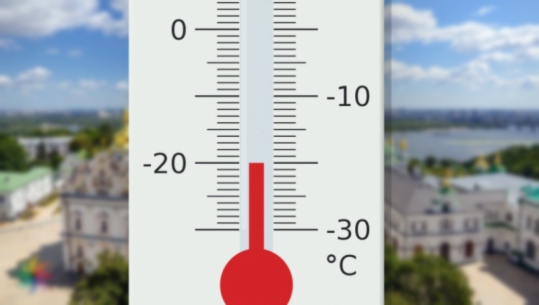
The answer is °C -20
